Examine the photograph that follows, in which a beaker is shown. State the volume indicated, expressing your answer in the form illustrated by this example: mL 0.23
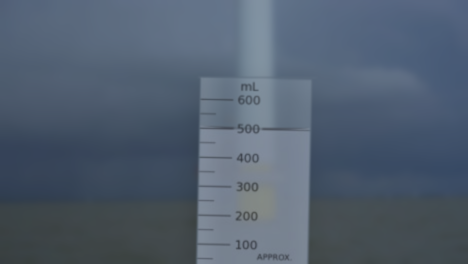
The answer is mL 500
